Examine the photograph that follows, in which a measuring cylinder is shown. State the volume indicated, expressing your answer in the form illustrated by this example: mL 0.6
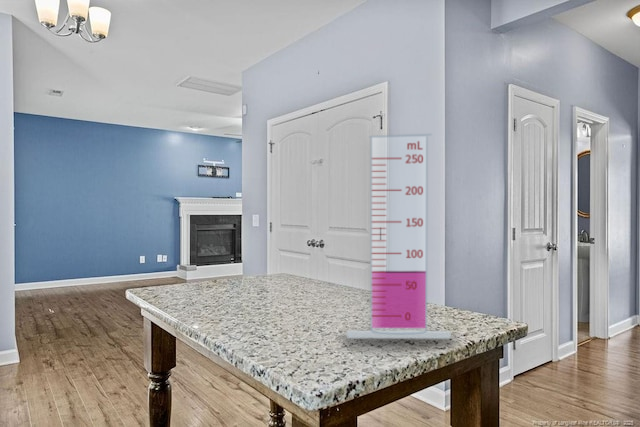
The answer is mL 70
